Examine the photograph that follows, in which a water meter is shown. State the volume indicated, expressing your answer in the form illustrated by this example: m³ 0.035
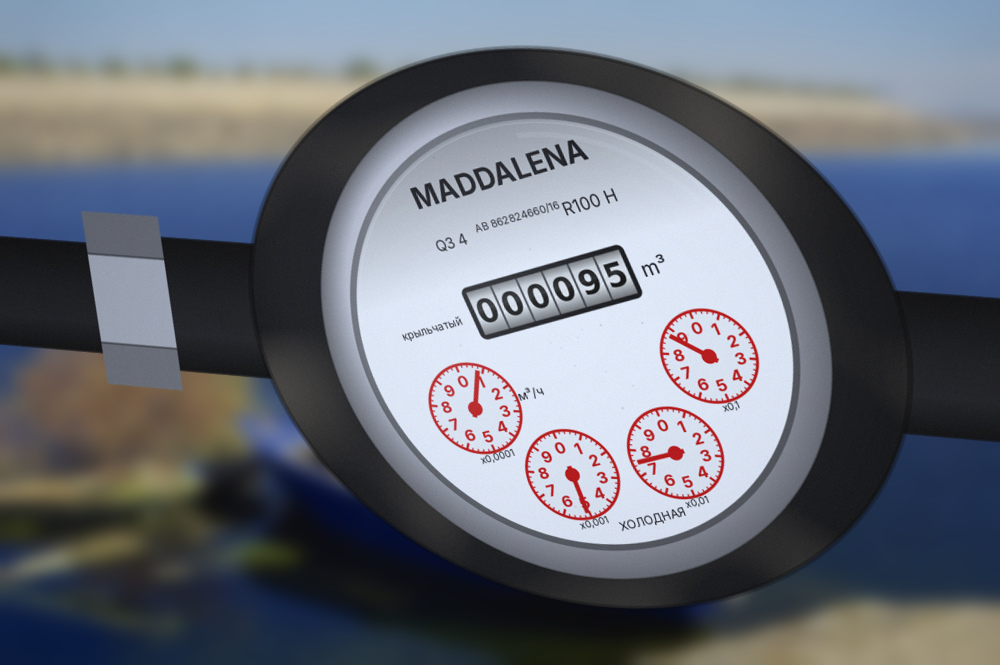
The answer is m³ 95.8750
